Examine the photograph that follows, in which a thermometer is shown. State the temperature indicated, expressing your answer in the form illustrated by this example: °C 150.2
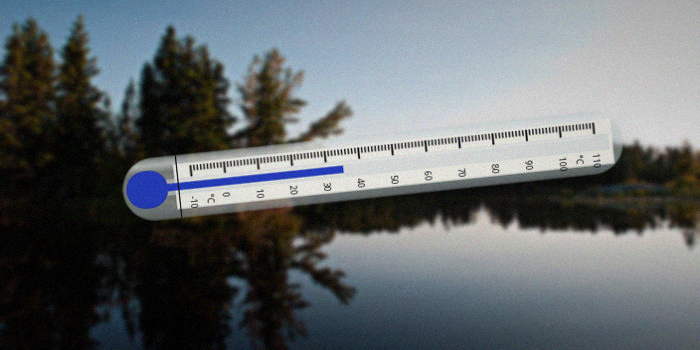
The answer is °C 35
